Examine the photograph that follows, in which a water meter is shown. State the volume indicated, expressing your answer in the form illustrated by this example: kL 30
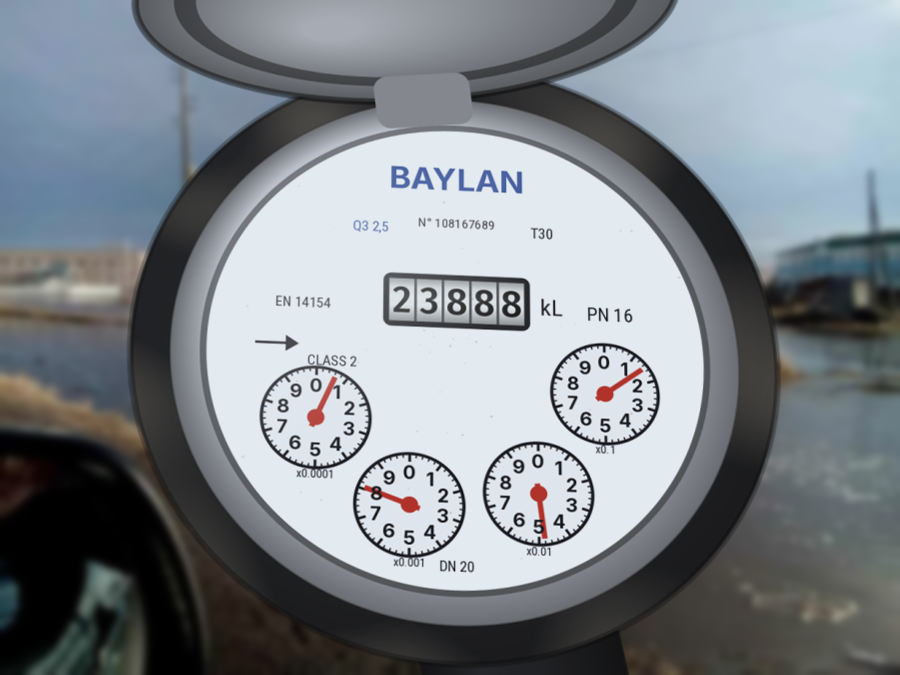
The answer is kL 23888.1480
